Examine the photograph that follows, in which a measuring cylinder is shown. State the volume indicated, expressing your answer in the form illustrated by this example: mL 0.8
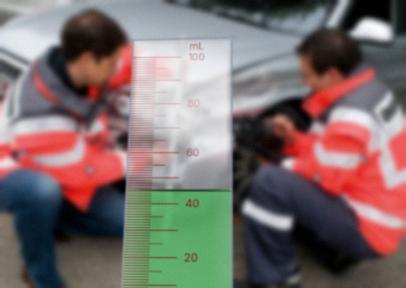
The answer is mL 45
